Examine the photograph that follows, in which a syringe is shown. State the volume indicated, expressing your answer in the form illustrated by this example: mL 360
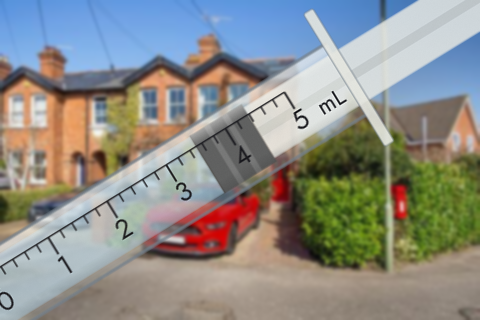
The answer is mL 3.5
